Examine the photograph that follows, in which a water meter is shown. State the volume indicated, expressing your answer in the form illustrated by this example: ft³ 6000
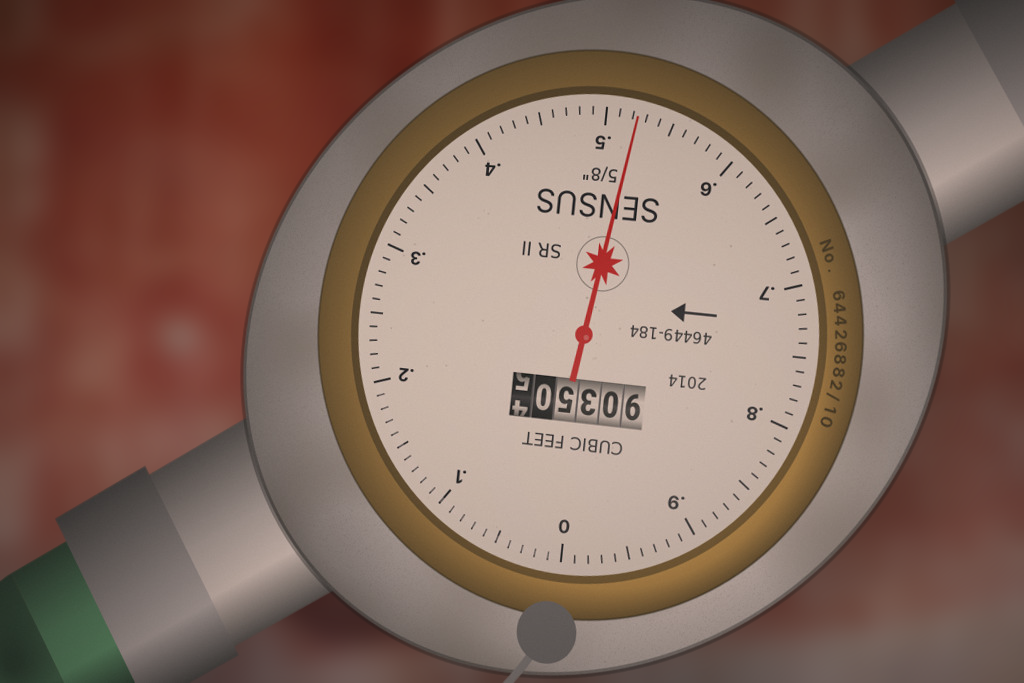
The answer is ft³ 903504.52
